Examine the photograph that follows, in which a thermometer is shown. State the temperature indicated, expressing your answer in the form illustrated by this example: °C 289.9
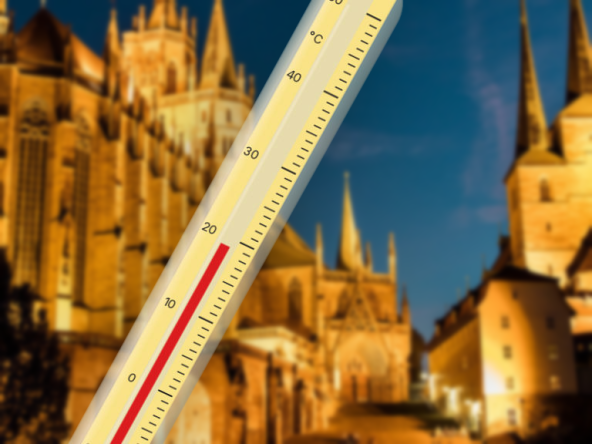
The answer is °C 19
